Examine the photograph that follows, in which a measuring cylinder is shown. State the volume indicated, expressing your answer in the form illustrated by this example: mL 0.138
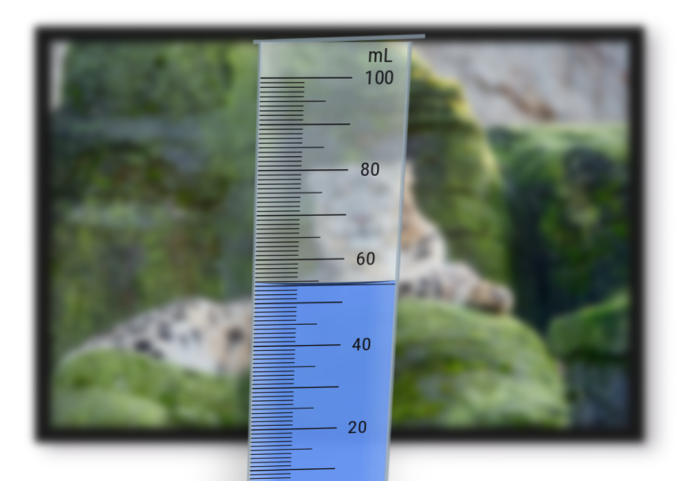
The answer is mL 54
